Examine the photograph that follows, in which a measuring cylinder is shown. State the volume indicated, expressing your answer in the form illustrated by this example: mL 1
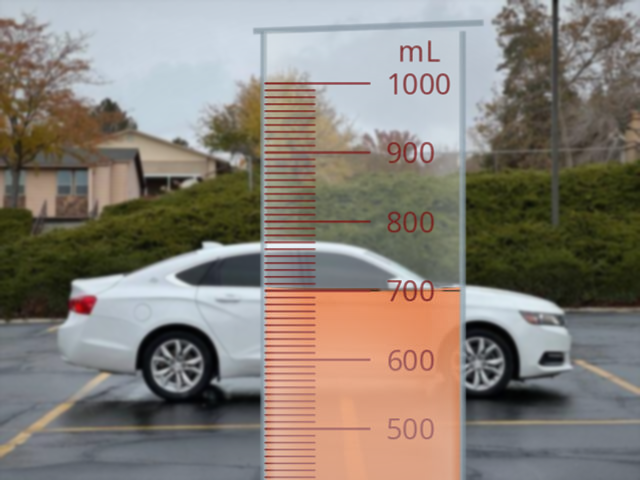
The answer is mL 700
